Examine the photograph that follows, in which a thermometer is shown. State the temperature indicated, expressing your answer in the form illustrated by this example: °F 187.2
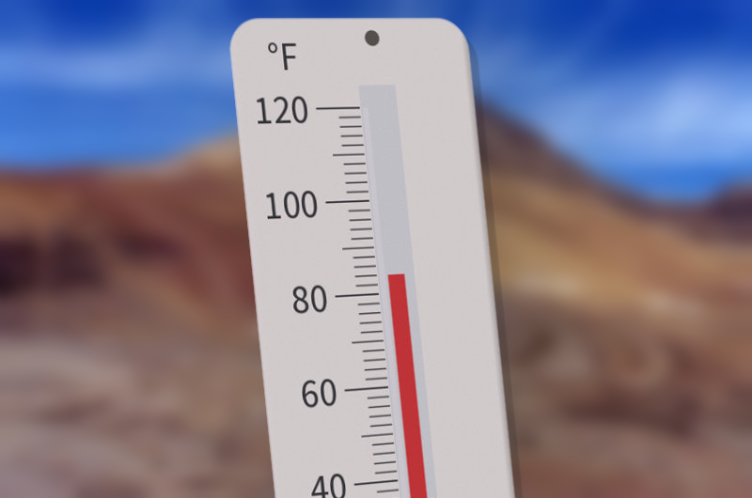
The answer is °F 84
